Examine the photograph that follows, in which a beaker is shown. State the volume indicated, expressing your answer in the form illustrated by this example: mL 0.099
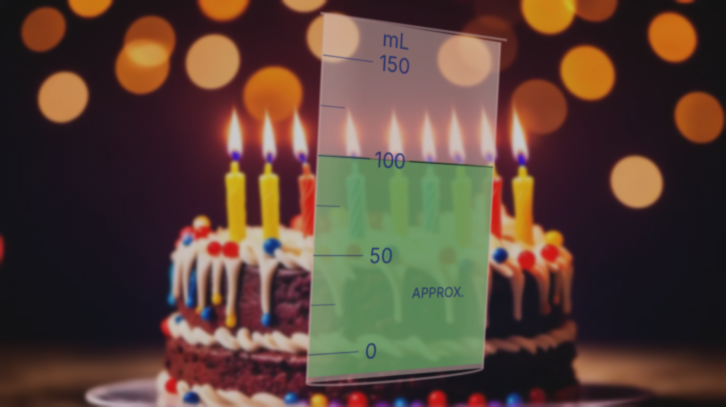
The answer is mL 100
